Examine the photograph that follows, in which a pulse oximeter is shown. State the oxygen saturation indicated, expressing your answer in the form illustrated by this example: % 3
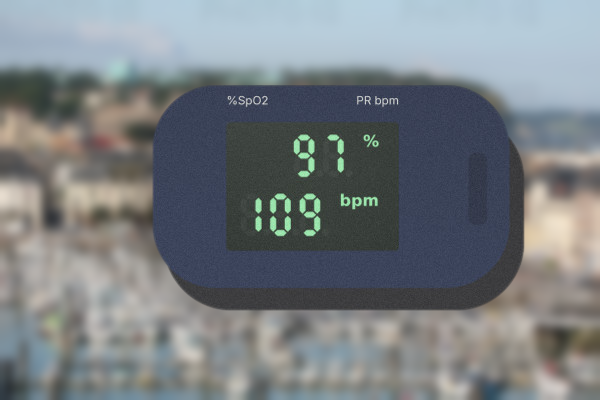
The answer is % 97
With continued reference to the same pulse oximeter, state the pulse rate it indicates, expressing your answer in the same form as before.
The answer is bpm 109
